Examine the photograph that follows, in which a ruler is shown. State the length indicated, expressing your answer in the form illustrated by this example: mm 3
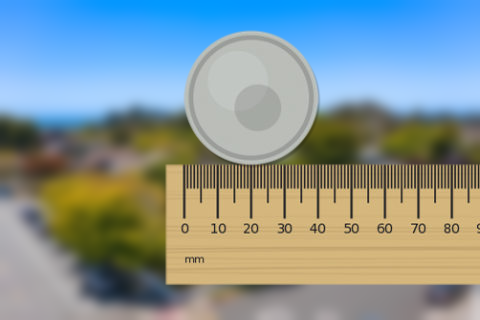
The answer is mm 40
